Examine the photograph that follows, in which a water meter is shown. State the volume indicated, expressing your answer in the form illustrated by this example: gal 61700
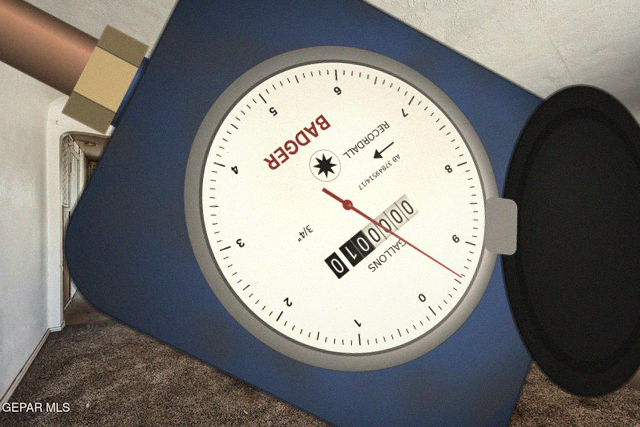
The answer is gal 9.4
